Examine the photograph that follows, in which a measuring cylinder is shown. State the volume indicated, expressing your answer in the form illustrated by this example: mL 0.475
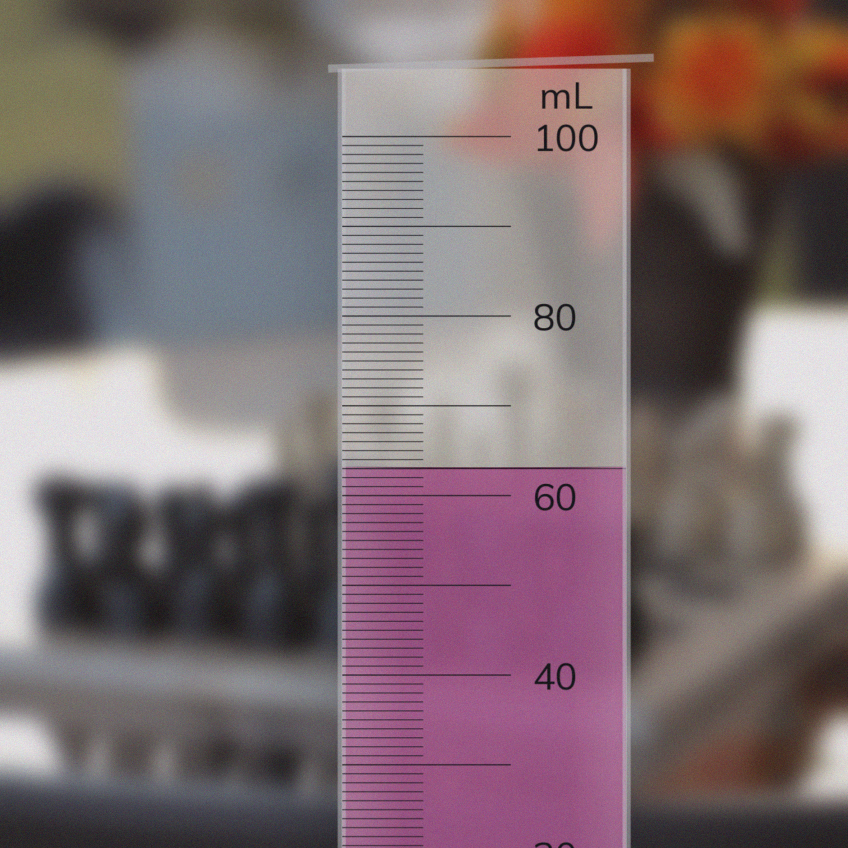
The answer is mL 63
